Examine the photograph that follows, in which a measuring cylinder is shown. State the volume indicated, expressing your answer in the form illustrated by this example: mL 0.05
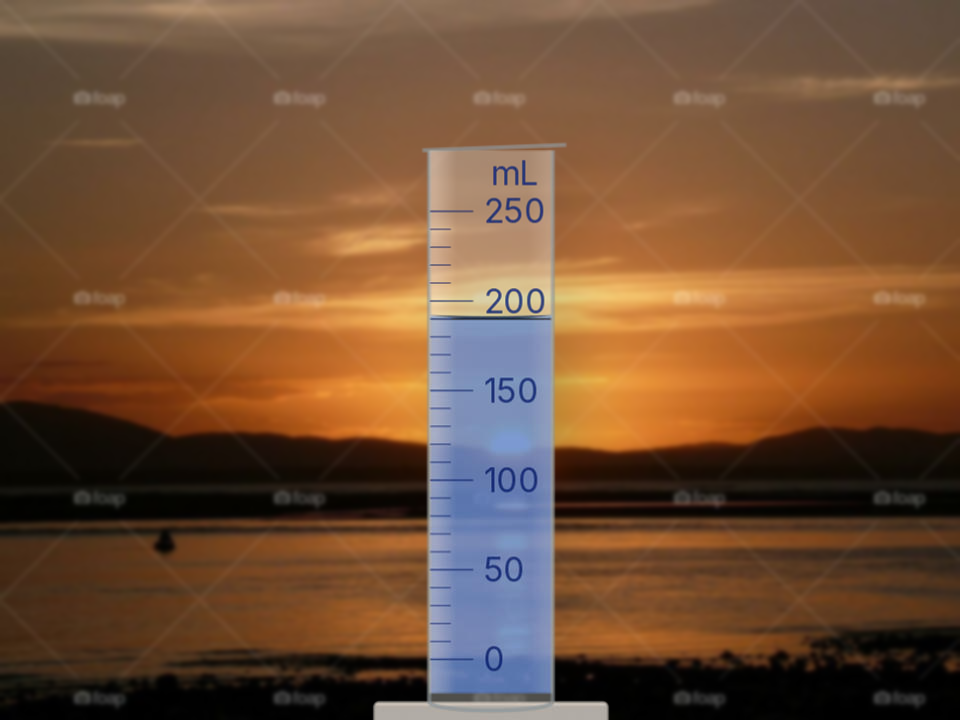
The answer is mL 190
